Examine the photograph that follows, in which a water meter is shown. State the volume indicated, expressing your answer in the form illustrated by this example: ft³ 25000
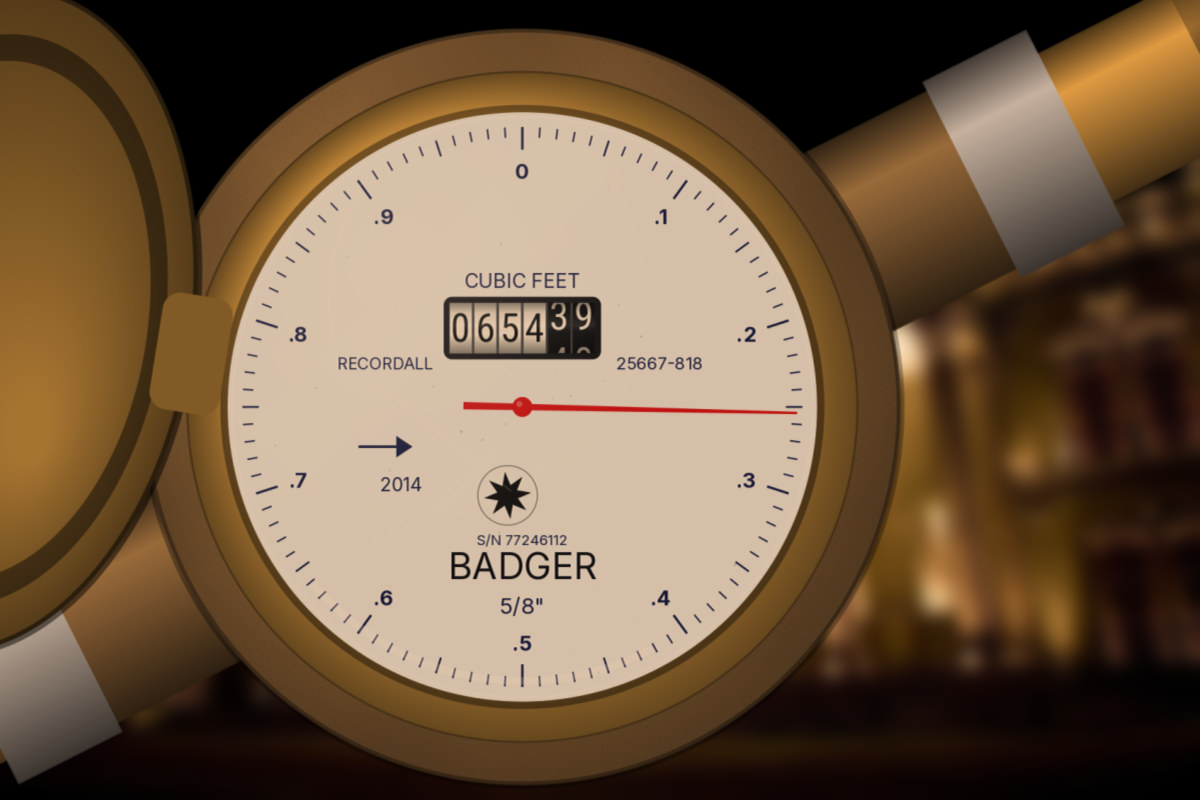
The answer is ft³ 65439.25
